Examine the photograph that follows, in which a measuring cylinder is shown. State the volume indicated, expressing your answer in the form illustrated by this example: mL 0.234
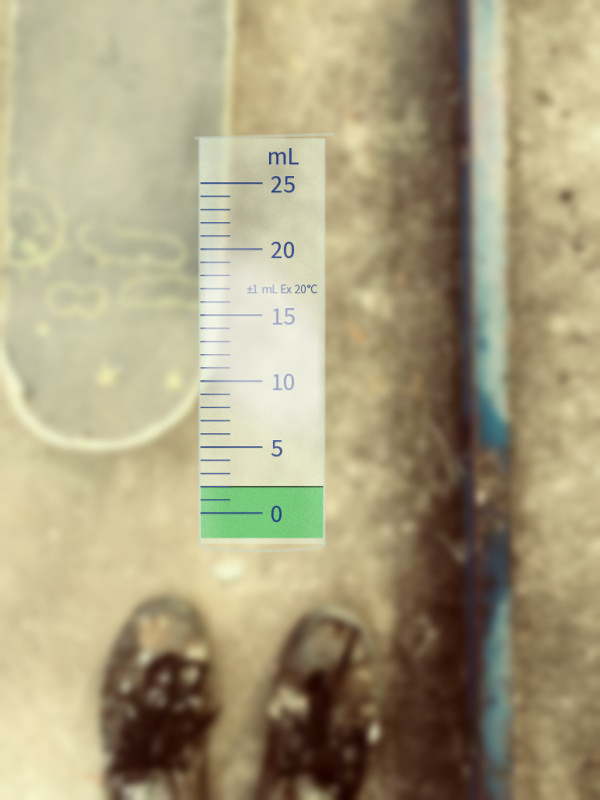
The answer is mL 2
